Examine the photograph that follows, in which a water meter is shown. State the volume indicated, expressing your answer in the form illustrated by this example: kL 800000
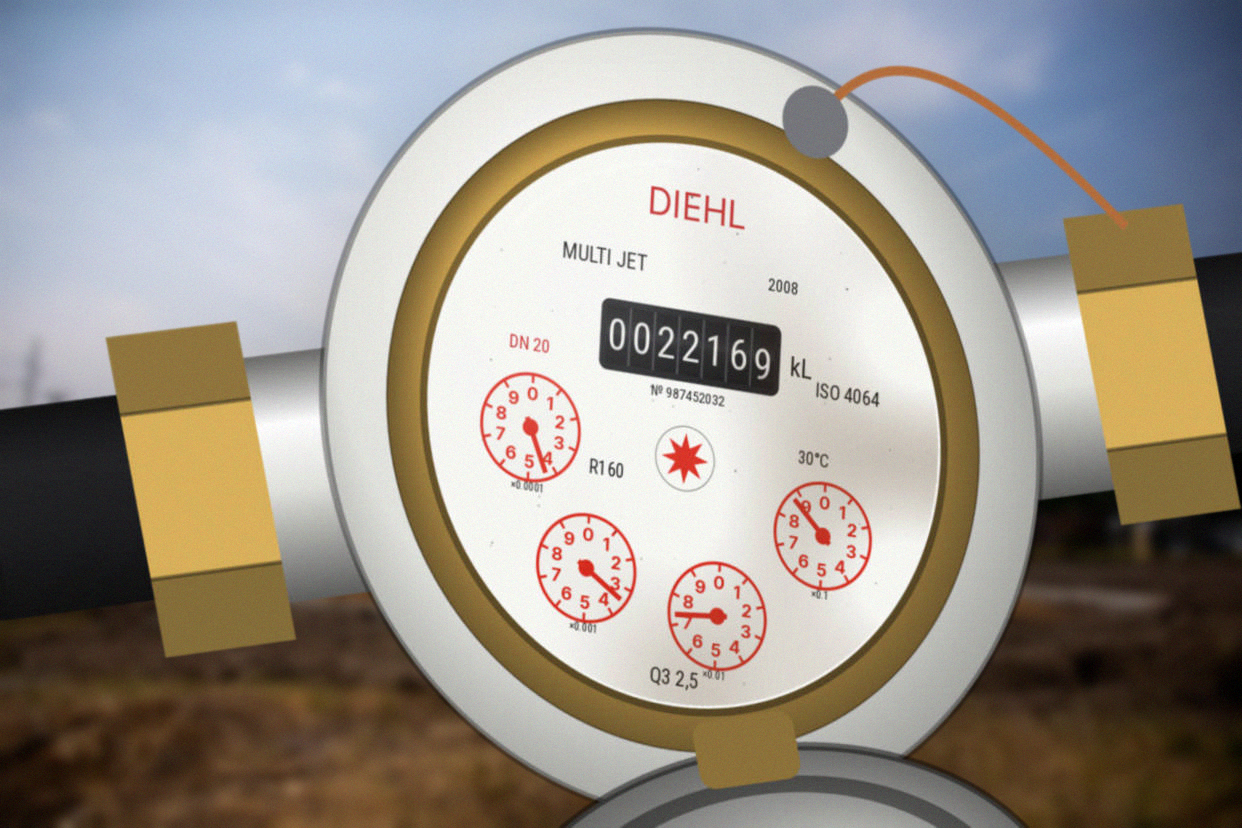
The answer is kL 22168.8734
